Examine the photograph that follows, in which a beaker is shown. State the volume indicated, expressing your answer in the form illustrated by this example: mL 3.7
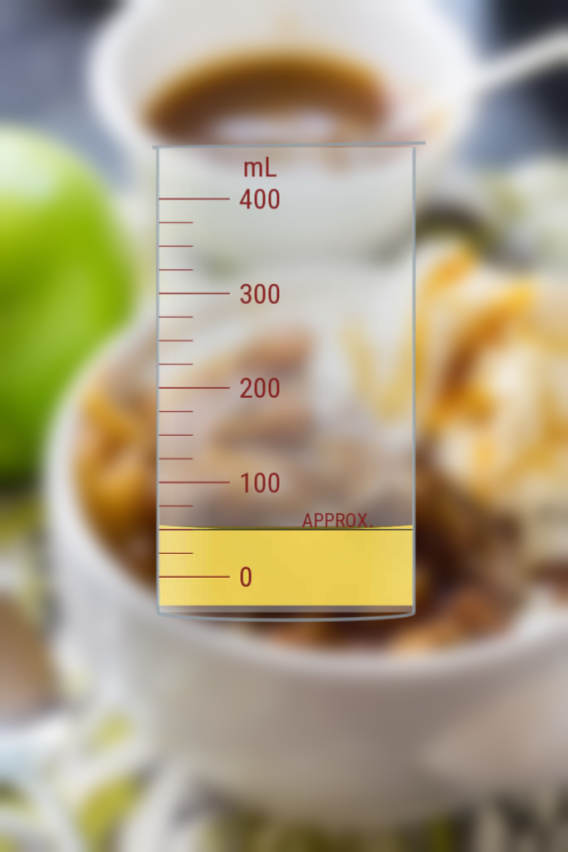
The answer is mL 50
